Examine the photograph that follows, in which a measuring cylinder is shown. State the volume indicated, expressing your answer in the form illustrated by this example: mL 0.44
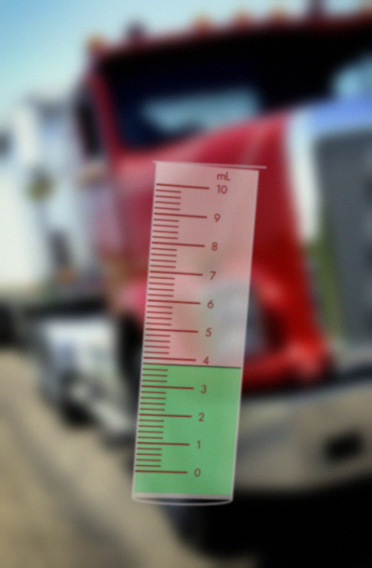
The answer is mL 3.8
